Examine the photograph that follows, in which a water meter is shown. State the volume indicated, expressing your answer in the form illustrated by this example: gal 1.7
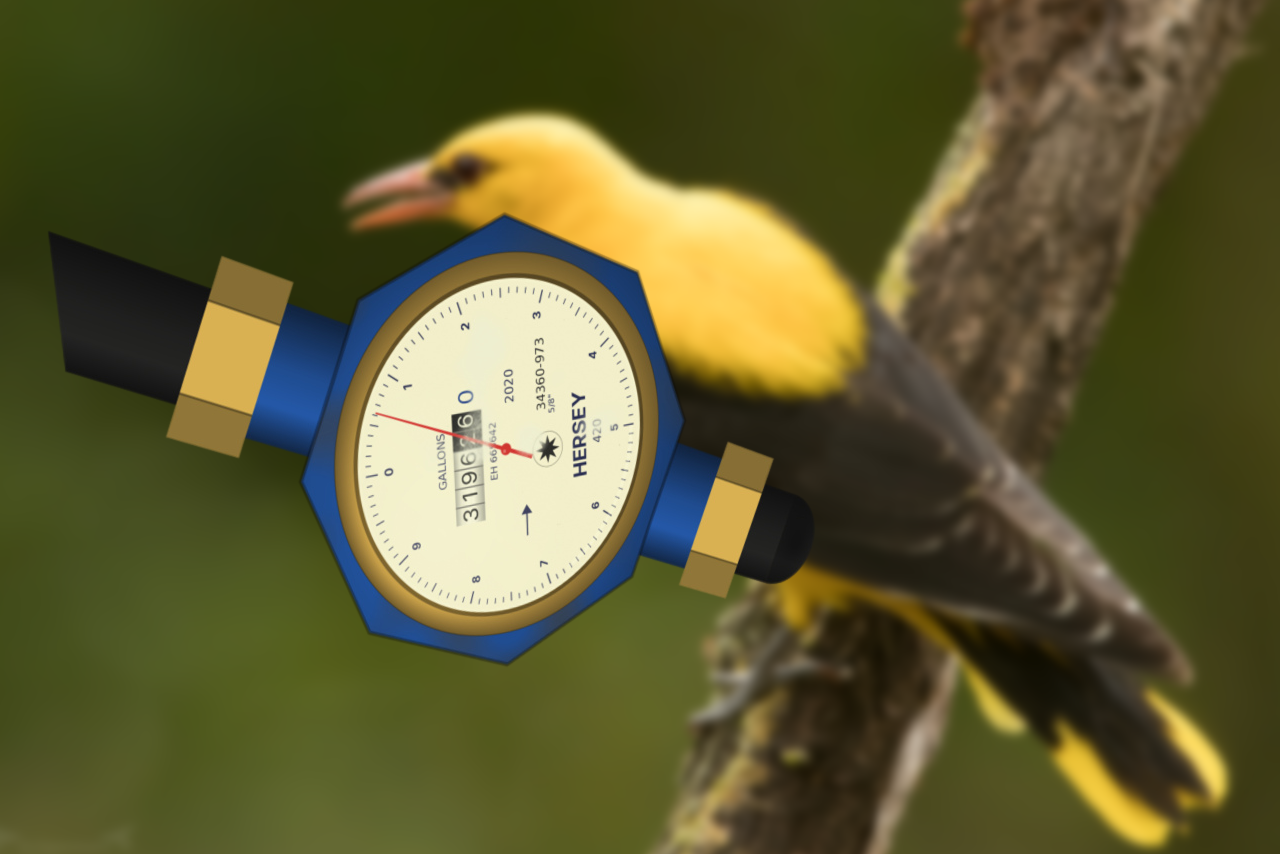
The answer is gal 3196260.6
